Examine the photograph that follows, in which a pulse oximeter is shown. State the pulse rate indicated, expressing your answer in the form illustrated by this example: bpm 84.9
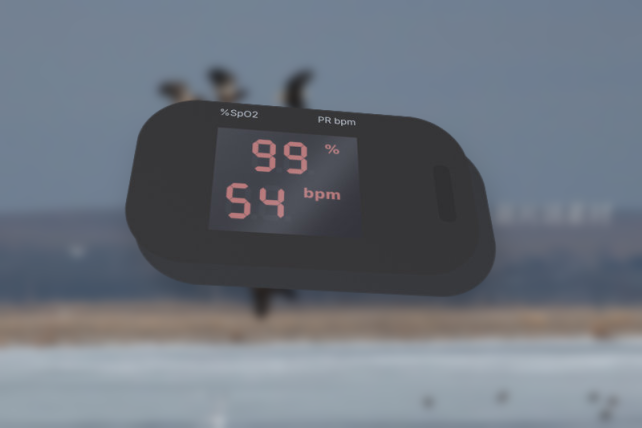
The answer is bpm 54
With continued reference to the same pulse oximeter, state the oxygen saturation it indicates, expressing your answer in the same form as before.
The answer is % 99
